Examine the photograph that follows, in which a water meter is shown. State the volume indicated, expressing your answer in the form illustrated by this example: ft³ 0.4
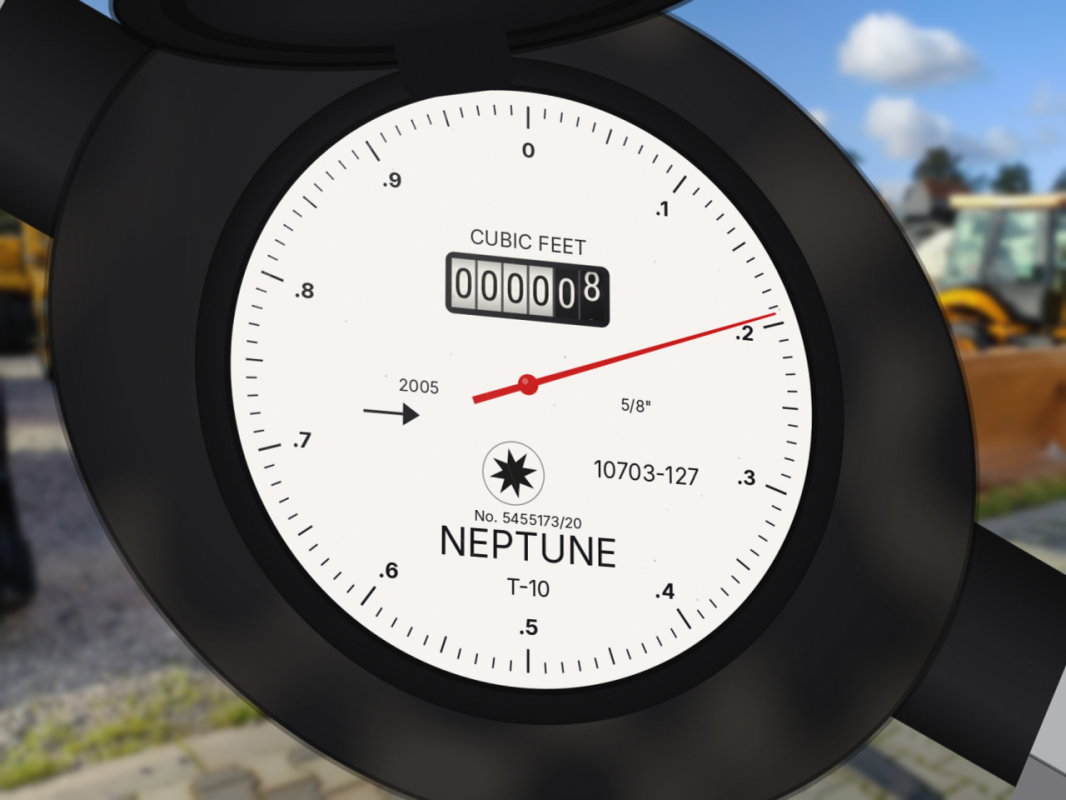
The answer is ft³ 8.19
